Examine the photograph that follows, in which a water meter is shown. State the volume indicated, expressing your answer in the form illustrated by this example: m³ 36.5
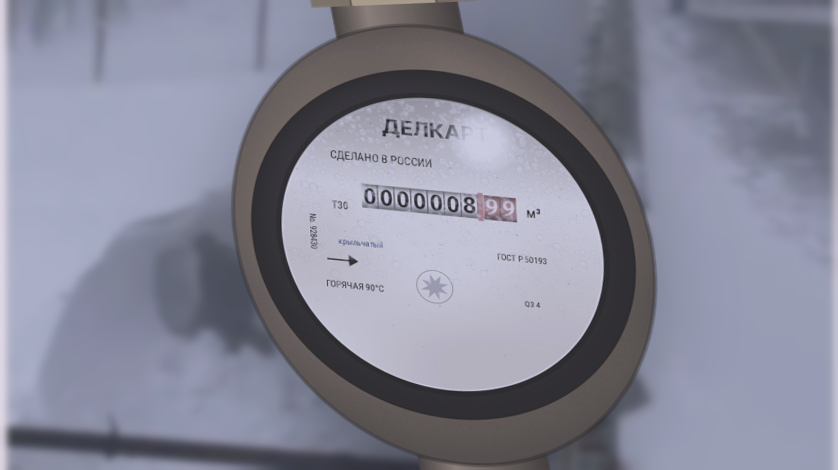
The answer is m³ 8.99
